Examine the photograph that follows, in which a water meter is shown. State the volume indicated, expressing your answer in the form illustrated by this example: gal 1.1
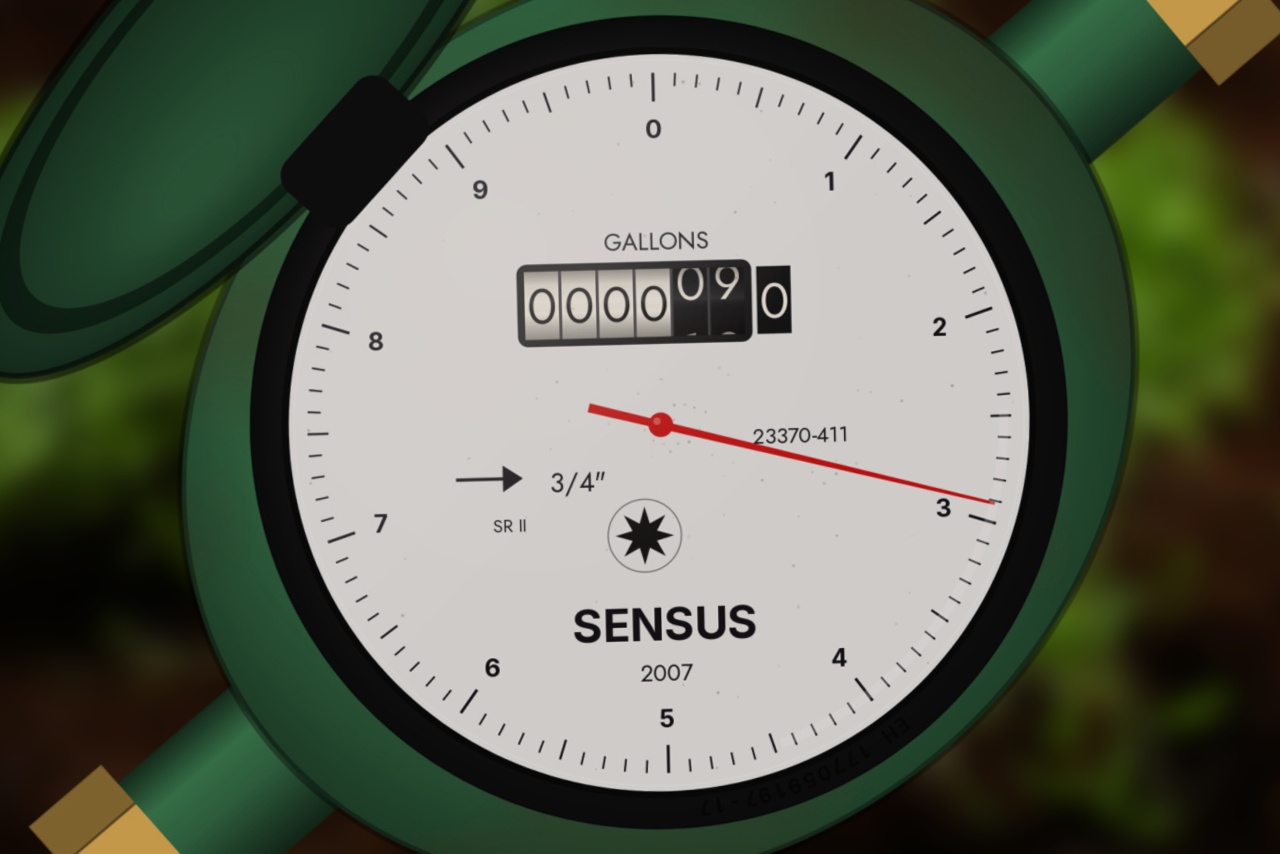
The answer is gal 92.9
